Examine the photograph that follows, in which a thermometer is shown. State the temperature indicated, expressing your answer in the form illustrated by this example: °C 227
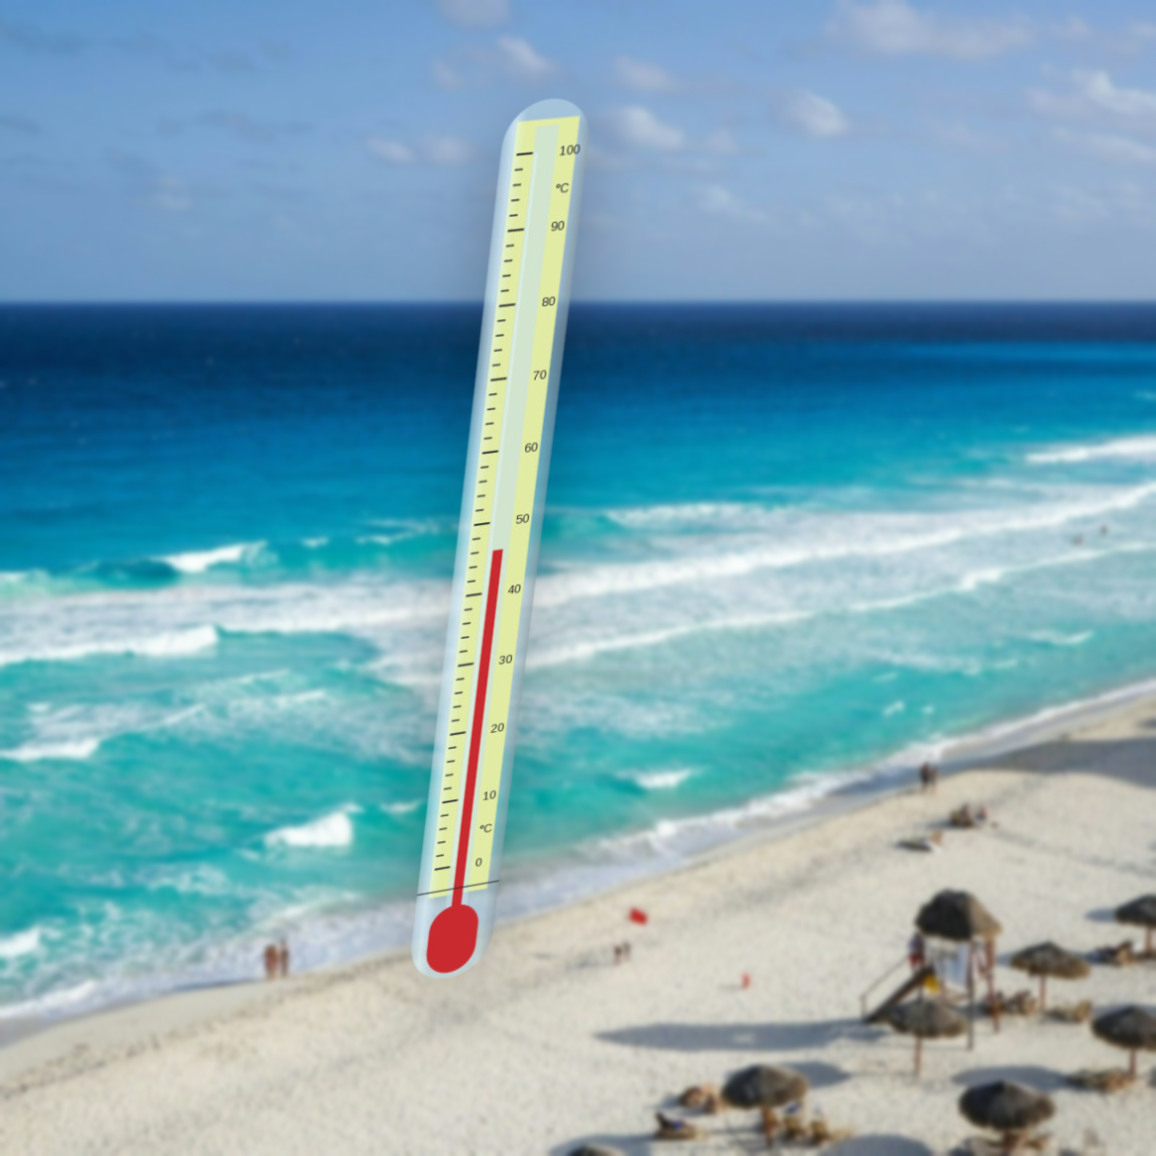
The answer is °C 46
